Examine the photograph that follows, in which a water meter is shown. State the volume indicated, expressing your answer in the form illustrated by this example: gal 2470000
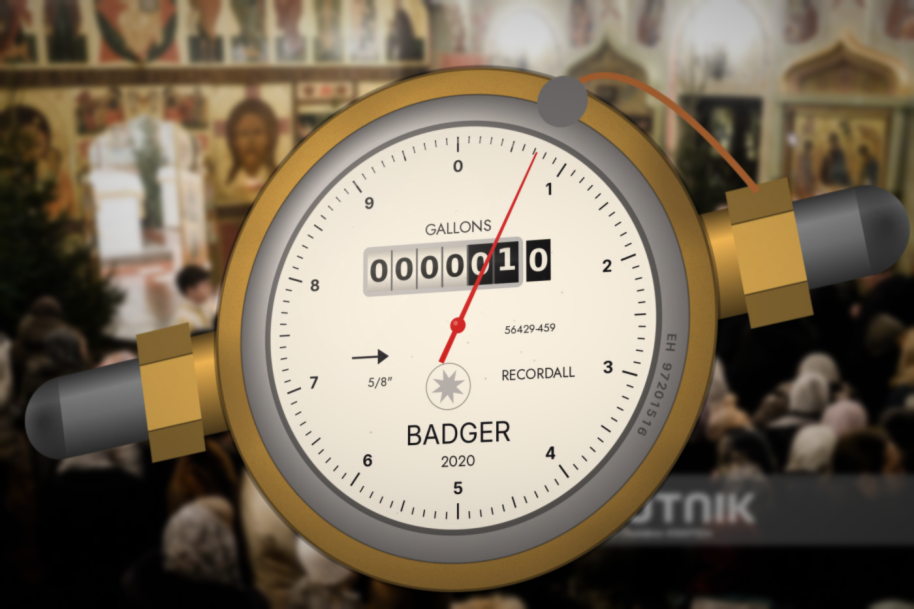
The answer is gal 10.7
